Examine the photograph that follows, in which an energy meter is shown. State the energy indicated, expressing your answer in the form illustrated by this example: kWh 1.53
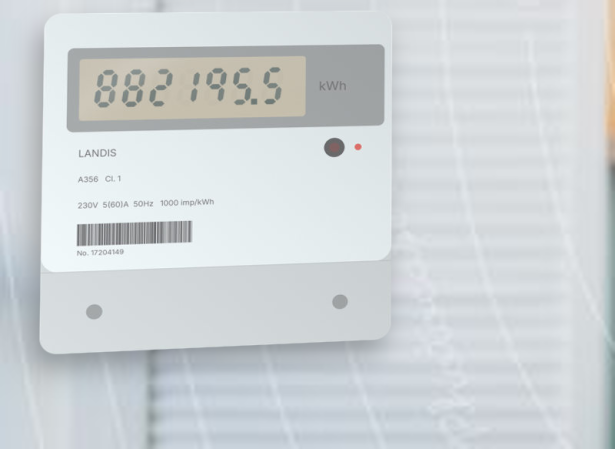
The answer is kWh 882195.5
